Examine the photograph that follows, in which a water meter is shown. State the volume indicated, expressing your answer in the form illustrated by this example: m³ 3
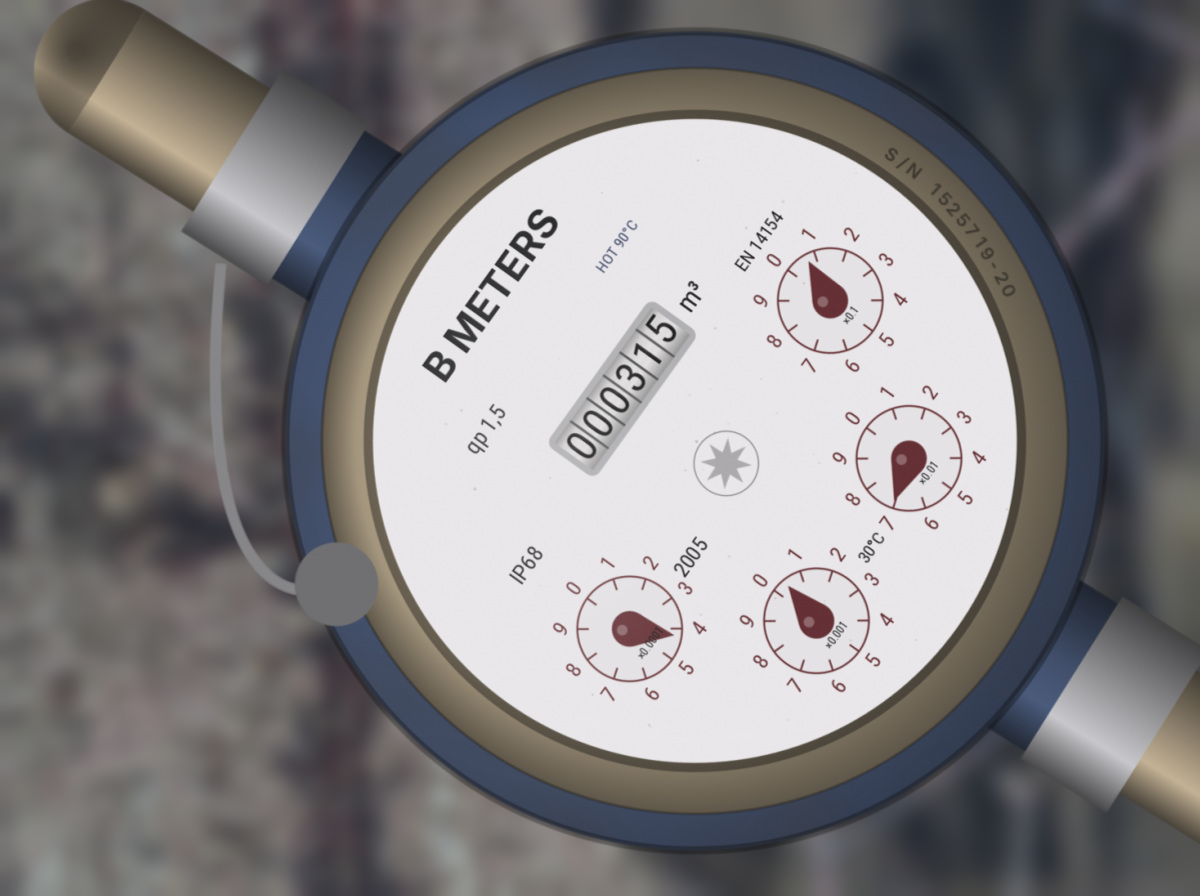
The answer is m³ 315.0704
